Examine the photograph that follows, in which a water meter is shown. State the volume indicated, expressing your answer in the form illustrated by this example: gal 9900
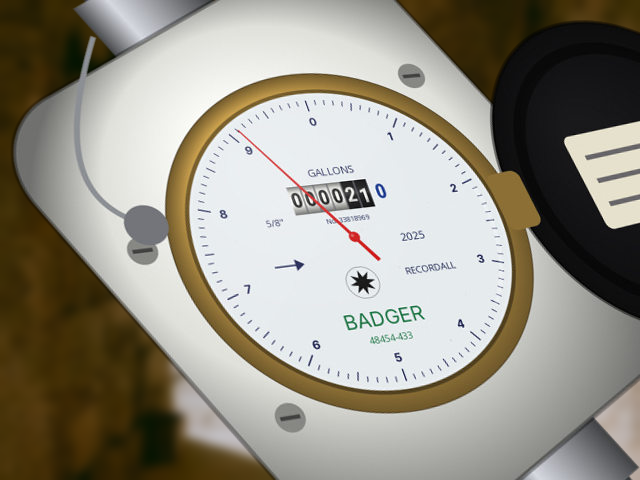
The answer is gal 209.1
